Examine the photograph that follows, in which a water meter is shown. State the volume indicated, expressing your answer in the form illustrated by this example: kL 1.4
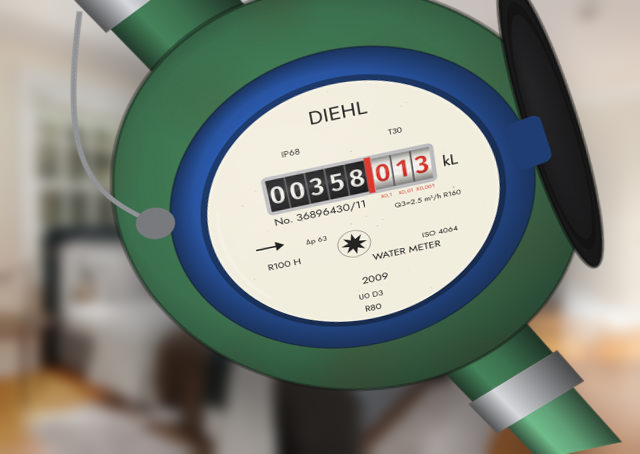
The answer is kL 358.013
